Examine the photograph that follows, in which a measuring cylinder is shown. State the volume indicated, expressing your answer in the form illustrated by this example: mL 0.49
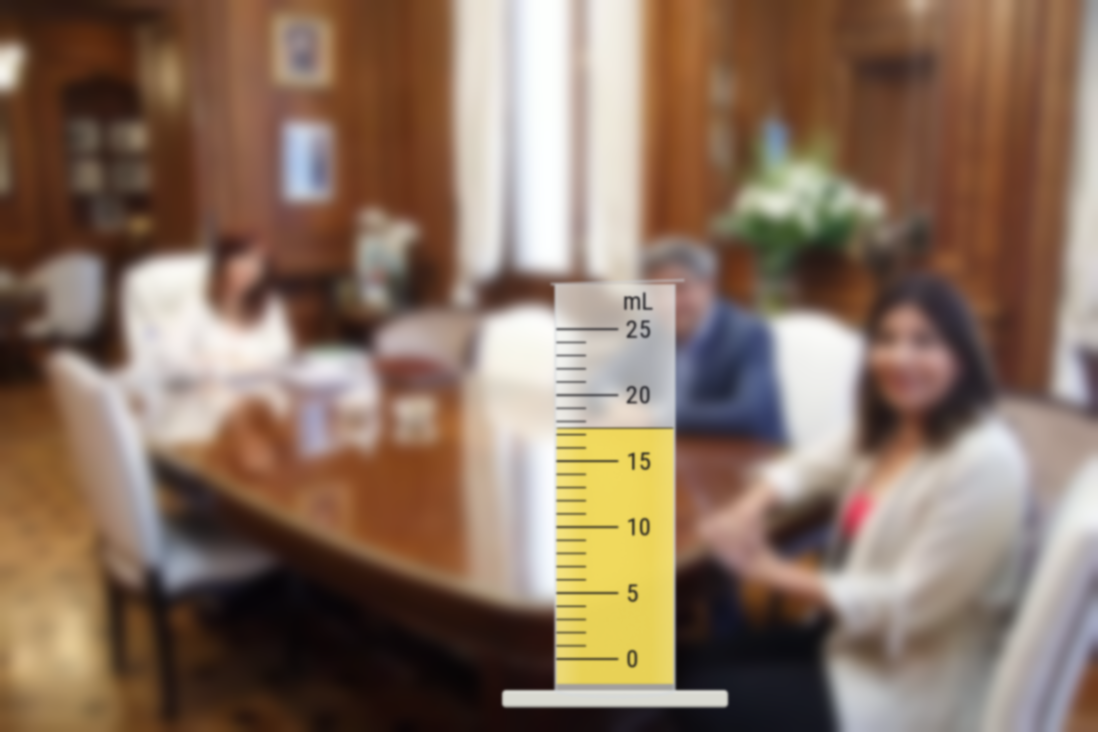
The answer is mL 17.5
